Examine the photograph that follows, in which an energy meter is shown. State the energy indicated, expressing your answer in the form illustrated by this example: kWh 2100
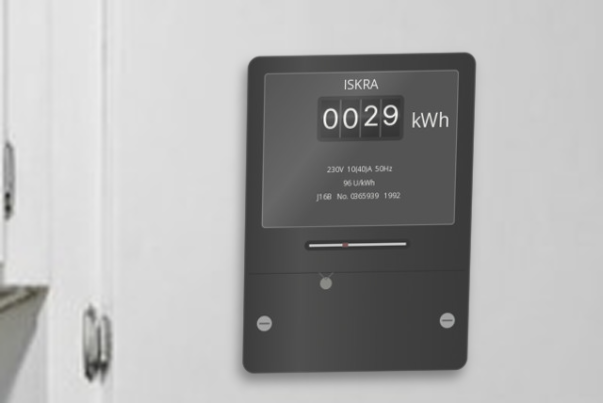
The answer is kWh 29
